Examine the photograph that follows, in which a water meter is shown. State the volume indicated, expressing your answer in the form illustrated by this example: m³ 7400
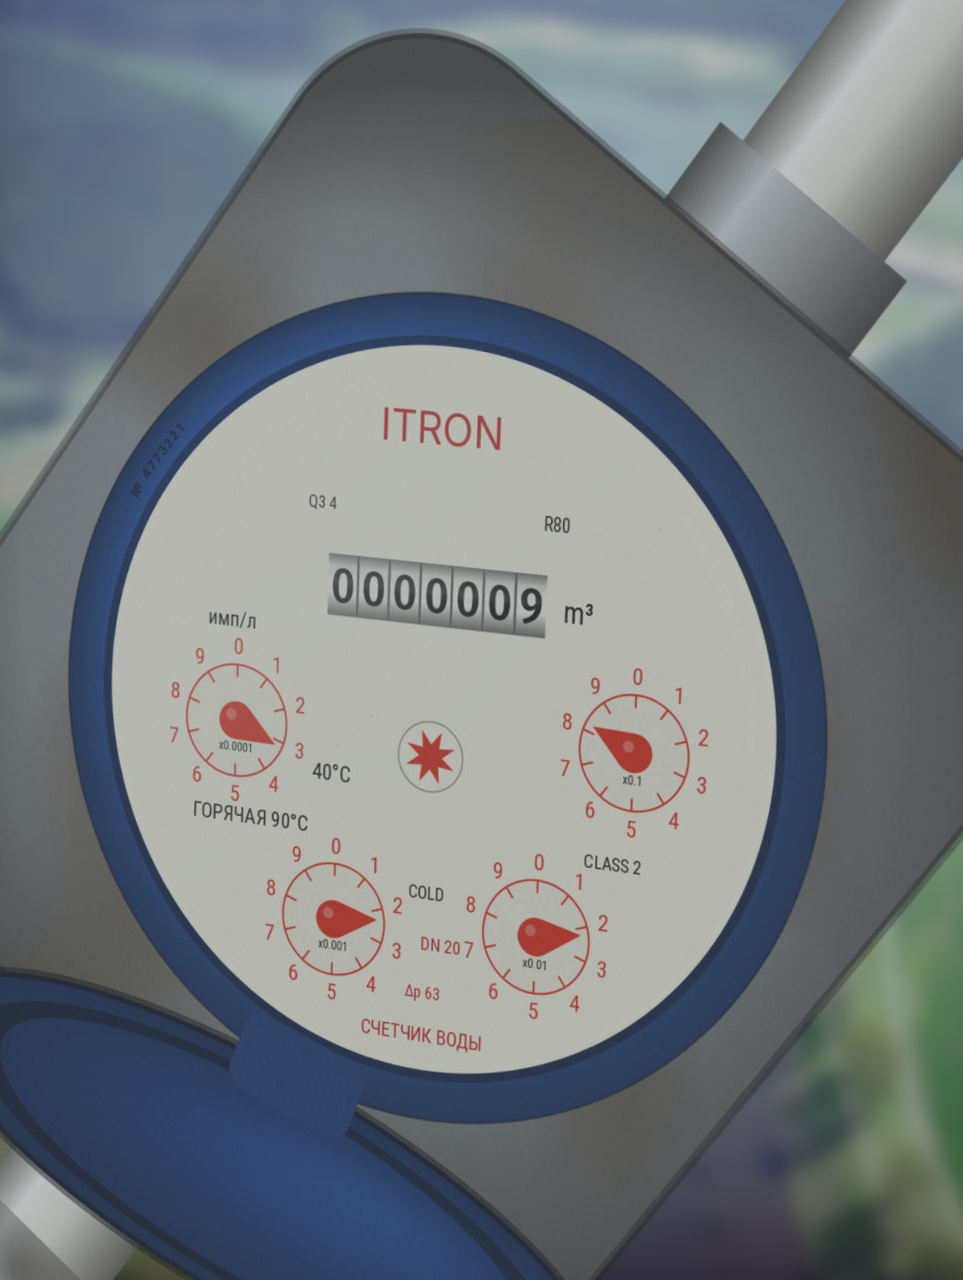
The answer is m³ 9.8223
